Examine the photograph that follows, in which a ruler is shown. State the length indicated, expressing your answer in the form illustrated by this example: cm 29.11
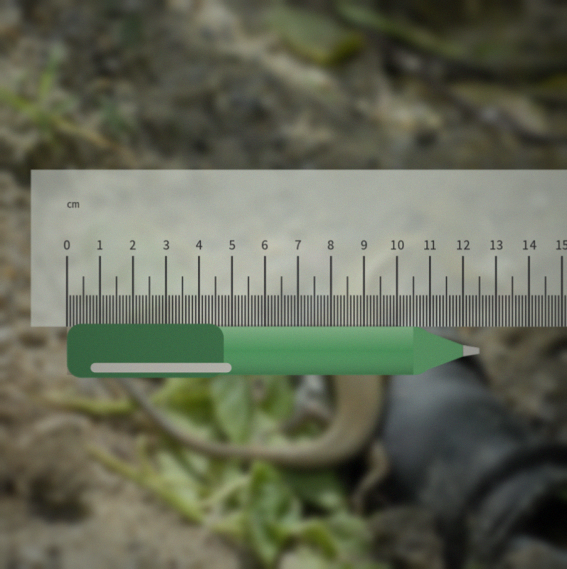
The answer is cm 12.5
